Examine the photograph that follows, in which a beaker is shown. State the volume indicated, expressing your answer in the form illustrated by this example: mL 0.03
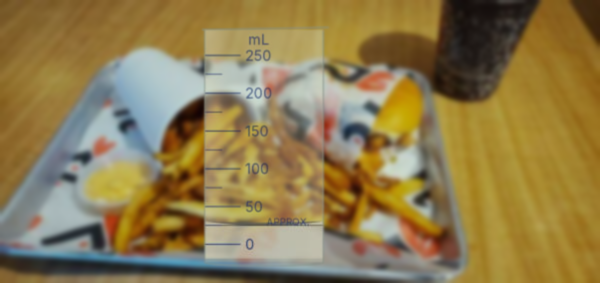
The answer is mL 25
